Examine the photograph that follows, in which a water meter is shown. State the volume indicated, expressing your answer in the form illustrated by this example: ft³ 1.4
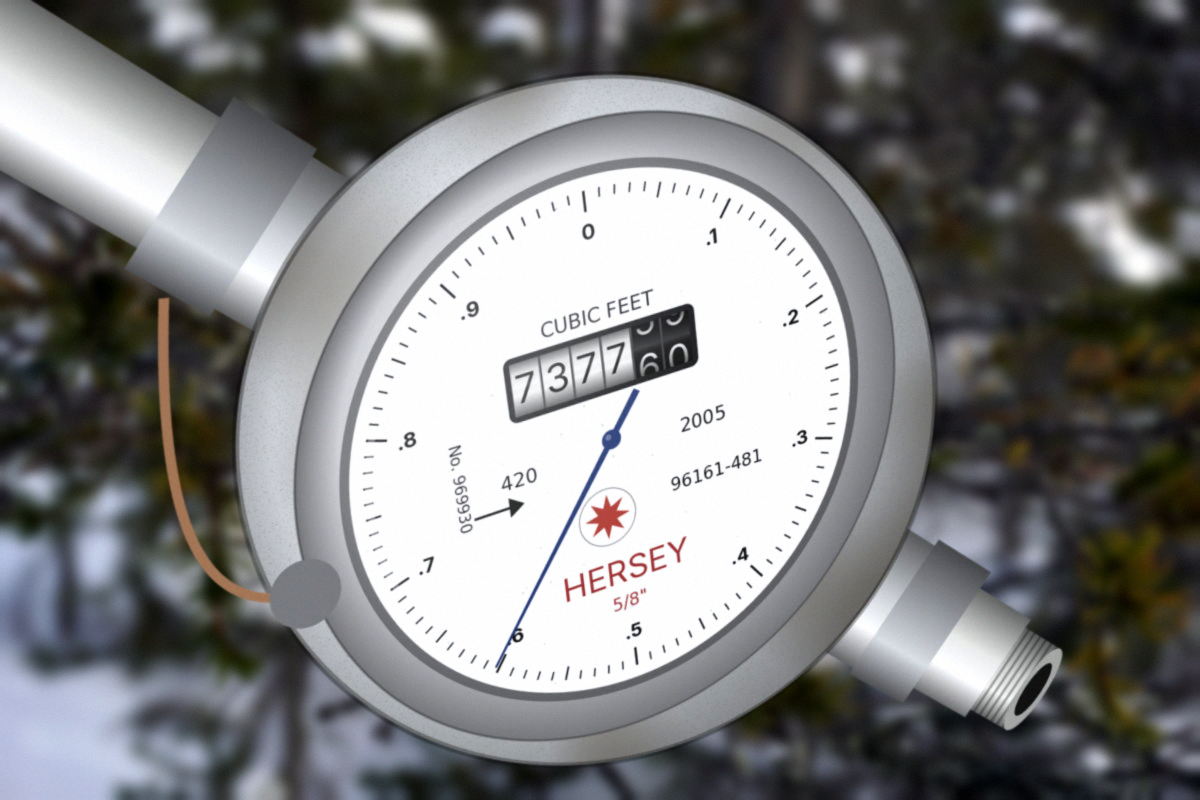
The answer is ft³ 737759.60
